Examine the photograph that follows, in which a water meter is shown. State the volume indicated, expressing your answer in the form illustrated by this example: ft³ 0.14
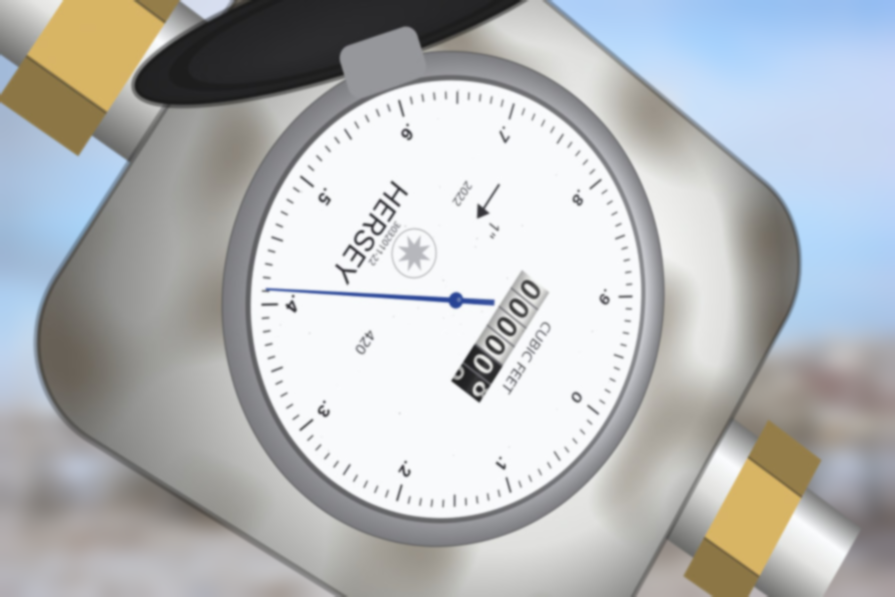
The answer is ft³ 8.41
